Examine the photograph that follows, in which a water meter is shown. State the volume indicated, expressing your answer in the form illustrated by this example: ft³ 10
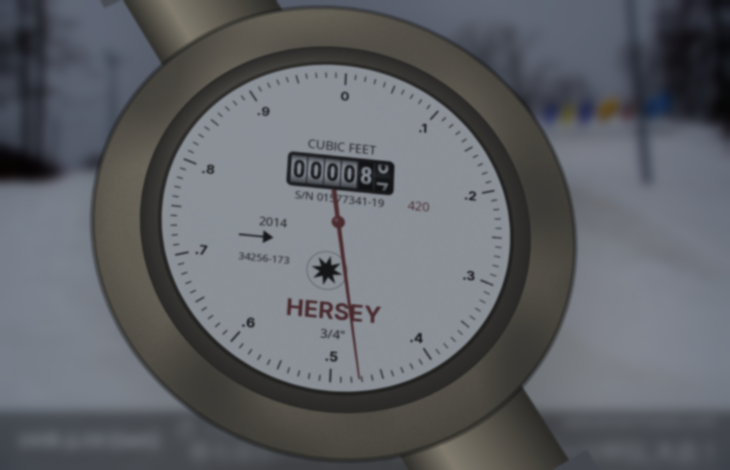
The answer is ft³ 86.47
